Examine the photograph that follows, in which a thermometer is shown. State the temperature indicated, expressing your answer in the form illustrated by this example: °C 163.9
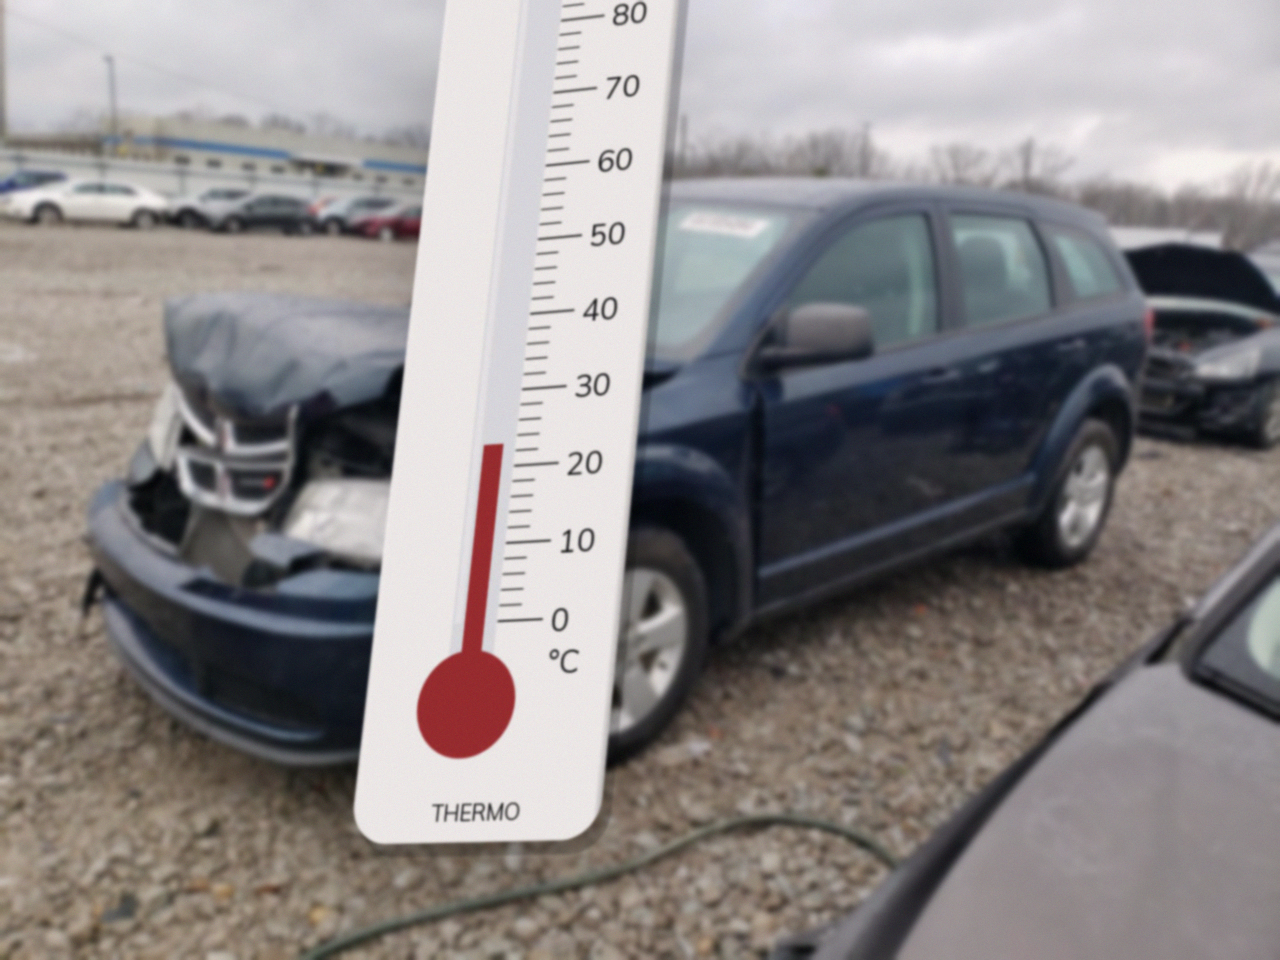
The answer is °C 23
